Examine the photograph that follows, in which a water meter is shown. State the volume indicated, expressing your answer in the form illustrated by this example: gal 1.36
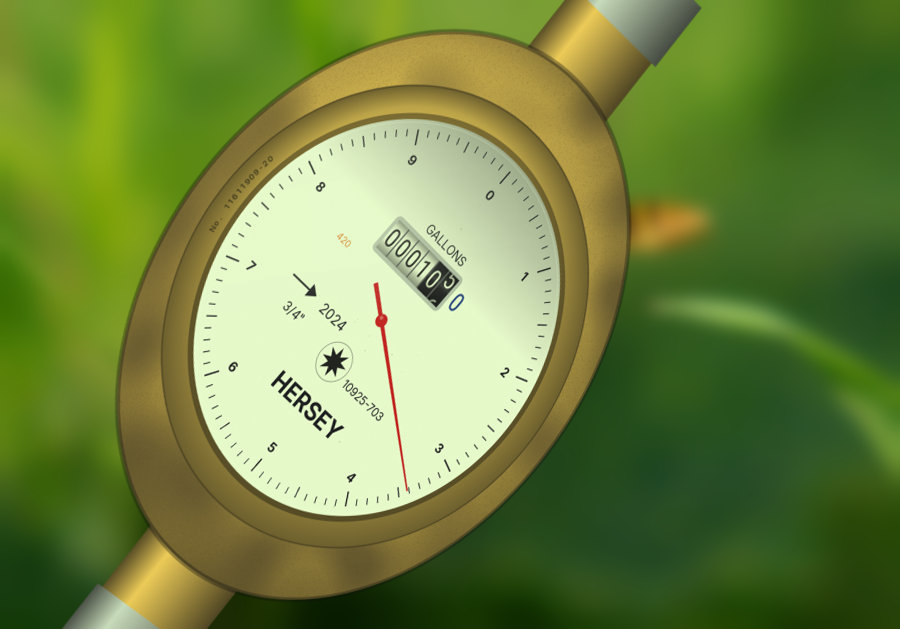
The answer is gal 1053.4
